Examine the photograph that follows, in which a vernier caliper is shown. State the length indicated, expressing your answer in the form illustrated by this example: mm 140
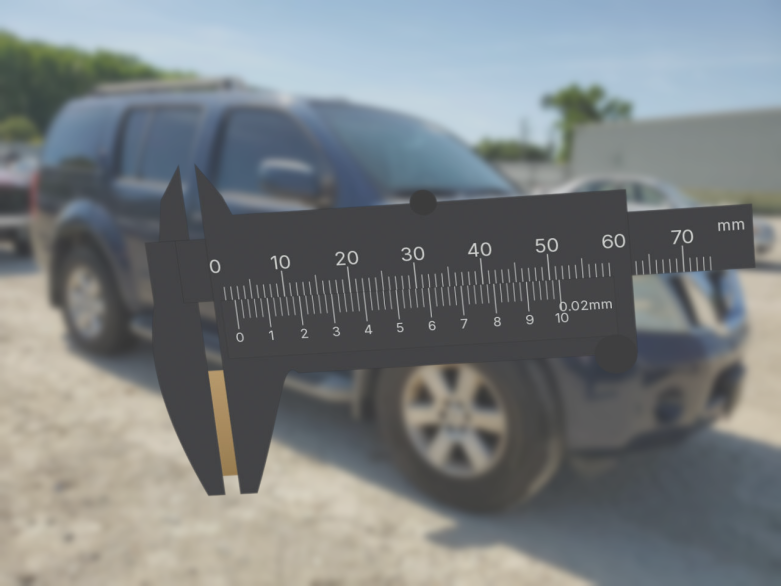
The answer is mm 2.4
